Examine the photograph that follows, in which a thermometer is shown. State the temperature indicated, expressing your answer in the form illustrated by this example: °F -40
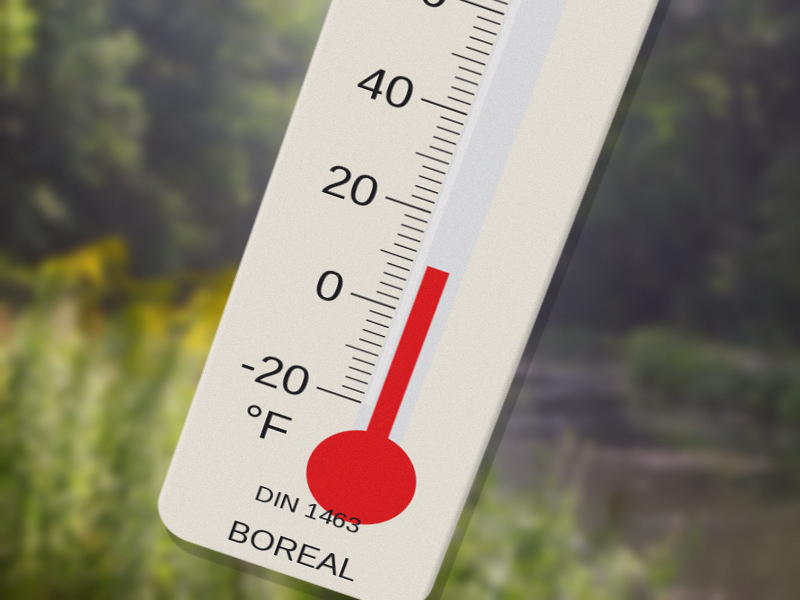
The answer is °F 10
